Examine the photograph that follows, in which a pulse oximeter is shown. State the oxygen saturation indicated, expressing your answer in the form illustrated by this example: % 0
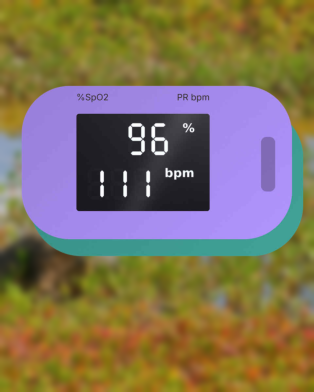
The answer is % 96
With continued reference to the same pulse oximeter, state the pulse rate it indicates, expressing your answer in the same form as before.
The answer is bpm 111
